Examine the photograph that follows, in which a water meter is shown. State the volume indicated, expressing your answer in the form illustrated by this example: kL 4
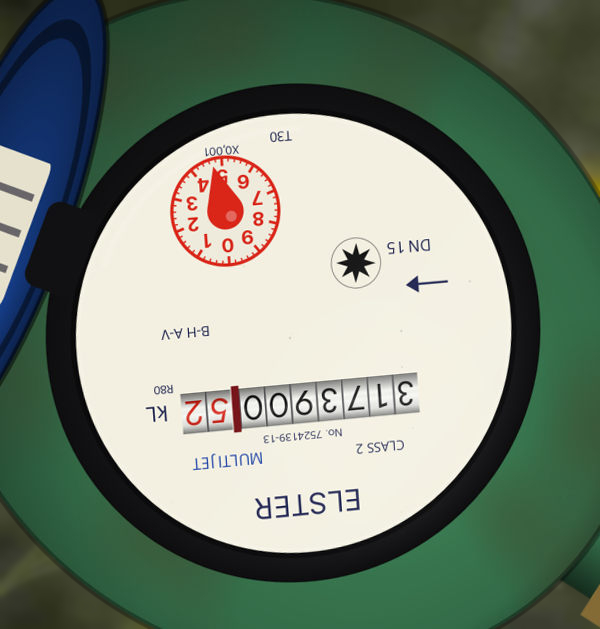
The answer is kL 3173900.524
